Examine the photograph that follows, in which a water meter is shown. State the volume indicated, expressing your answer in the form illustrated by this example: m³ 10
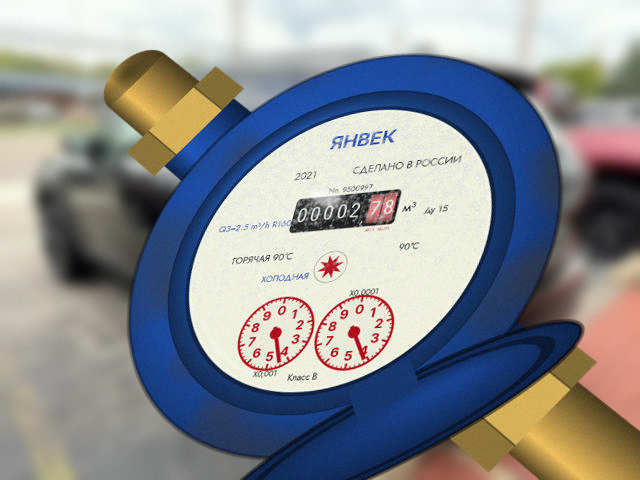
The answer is m³ 2.7844
